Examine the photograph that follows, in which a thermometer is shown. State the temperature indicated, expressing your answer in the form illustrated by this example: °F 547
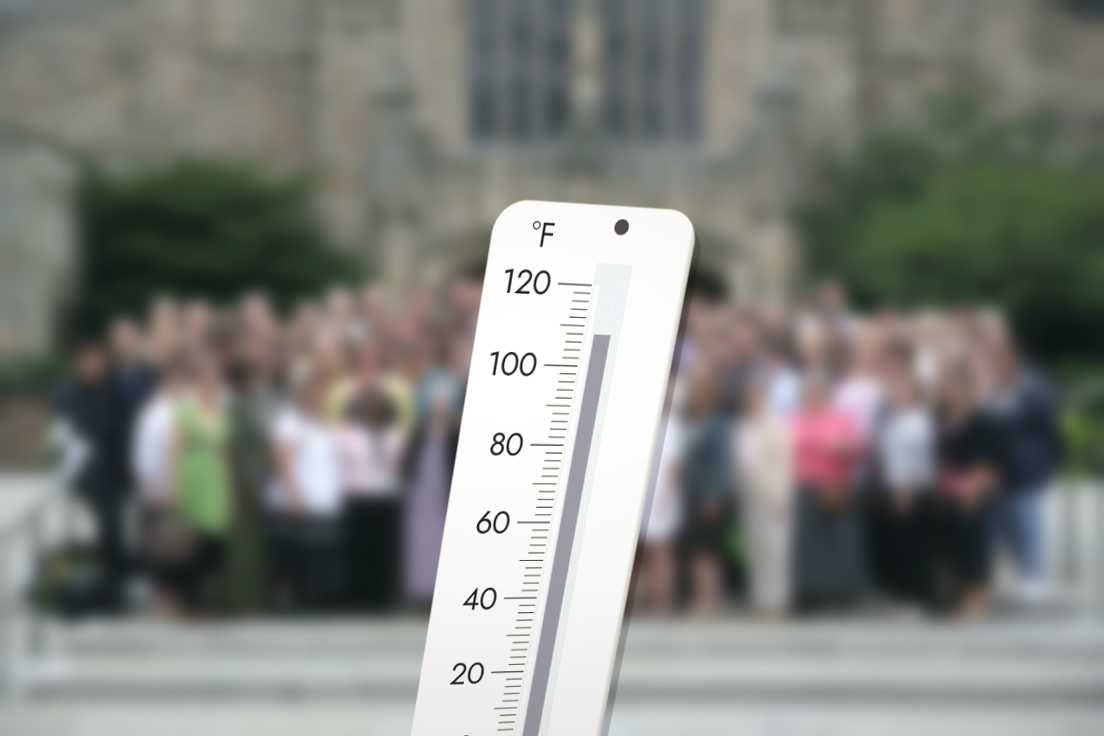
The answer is °F 108
